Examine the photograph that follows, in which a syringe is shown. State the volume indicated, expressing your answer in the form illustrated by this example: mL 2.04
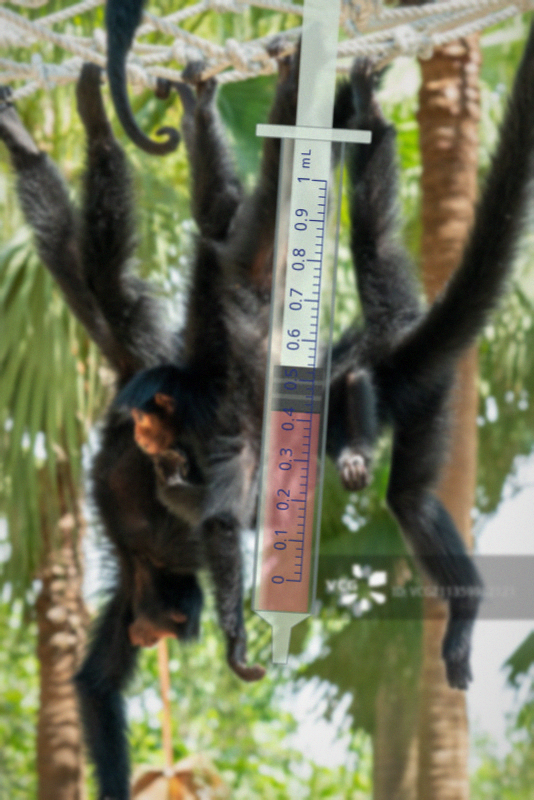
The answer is mL 0.42
